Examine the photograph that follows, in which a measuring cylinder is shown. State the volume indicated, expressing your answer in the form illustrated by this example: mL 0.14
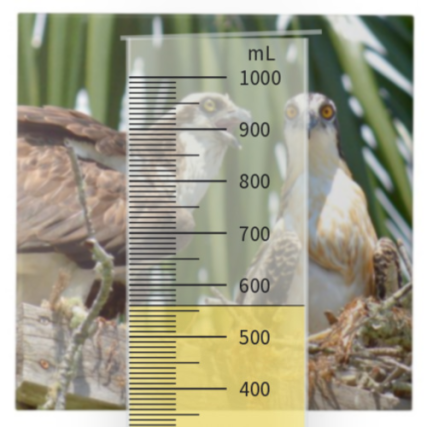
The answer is mL 560
